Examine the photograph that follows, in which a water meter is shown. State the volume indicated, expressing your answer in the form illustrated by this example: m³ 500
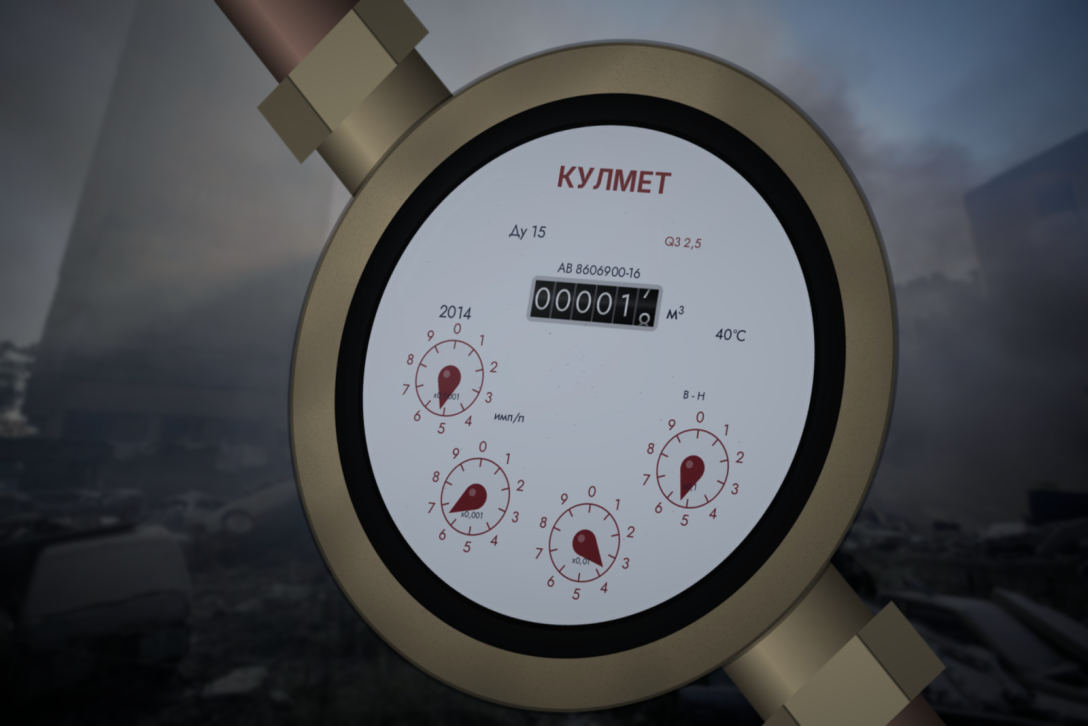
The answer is m³ 17.5365
